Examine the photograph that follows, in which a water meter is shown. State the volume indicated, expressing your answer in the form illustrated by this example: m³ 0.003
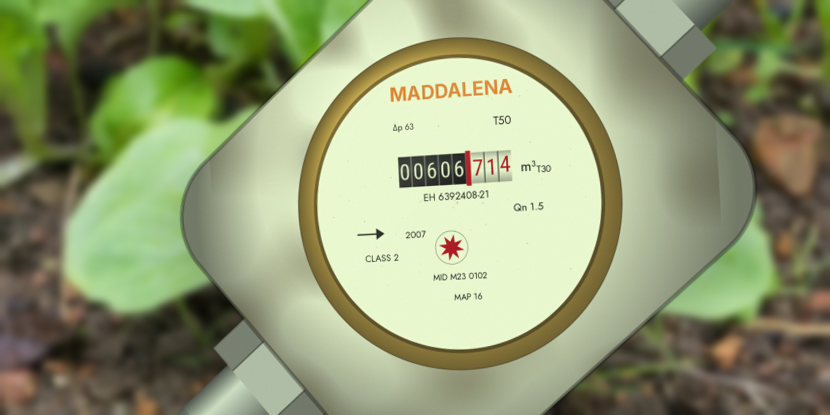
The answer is m³ 606.714
